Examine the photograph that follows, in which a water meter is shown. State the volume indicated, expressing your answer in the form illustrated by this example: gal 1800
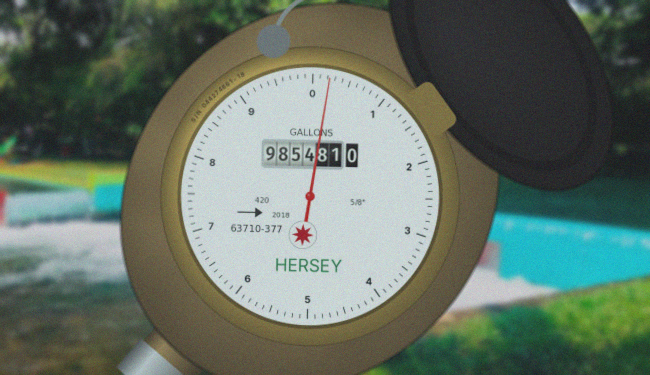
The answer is gal 9854810.2
